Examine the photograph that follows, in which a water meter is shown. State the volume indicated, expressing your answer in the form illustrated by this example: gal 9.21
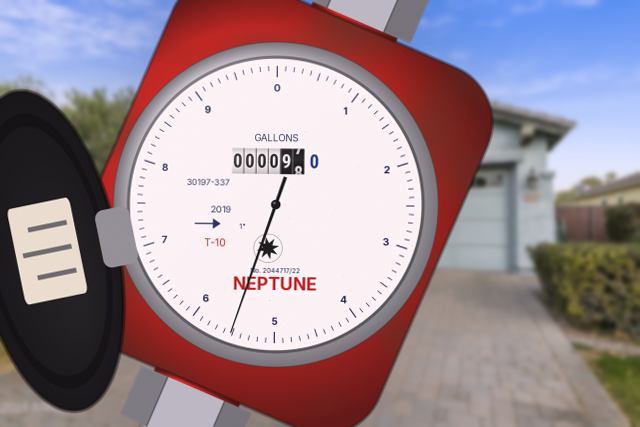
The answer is gal 975.5
